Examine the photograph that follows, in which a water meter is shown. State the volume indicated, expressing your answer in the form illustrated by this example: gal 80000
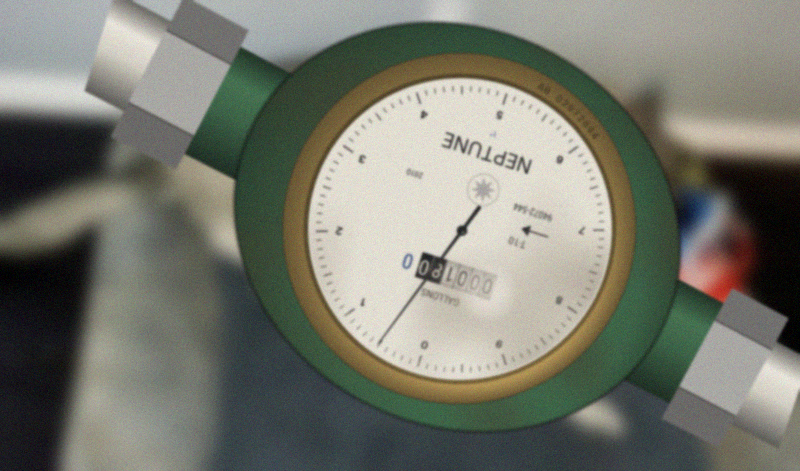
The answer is gal 1800.5
